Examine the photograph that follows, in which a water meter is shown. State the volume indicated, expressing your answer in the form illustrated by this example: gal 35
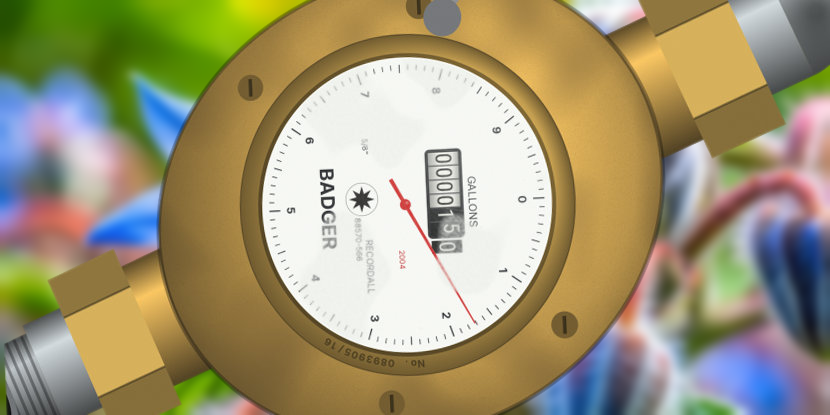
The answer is gal 151.7
